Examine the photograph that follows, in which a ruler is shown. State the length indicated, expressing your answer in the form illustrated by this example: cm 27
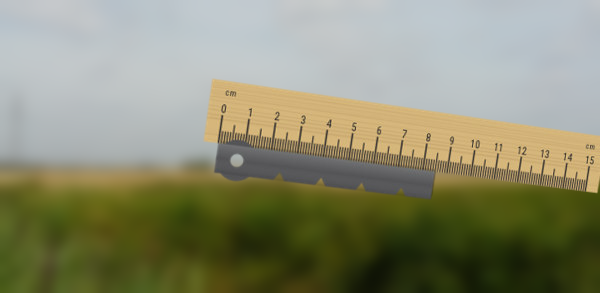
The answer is cm 8.5
